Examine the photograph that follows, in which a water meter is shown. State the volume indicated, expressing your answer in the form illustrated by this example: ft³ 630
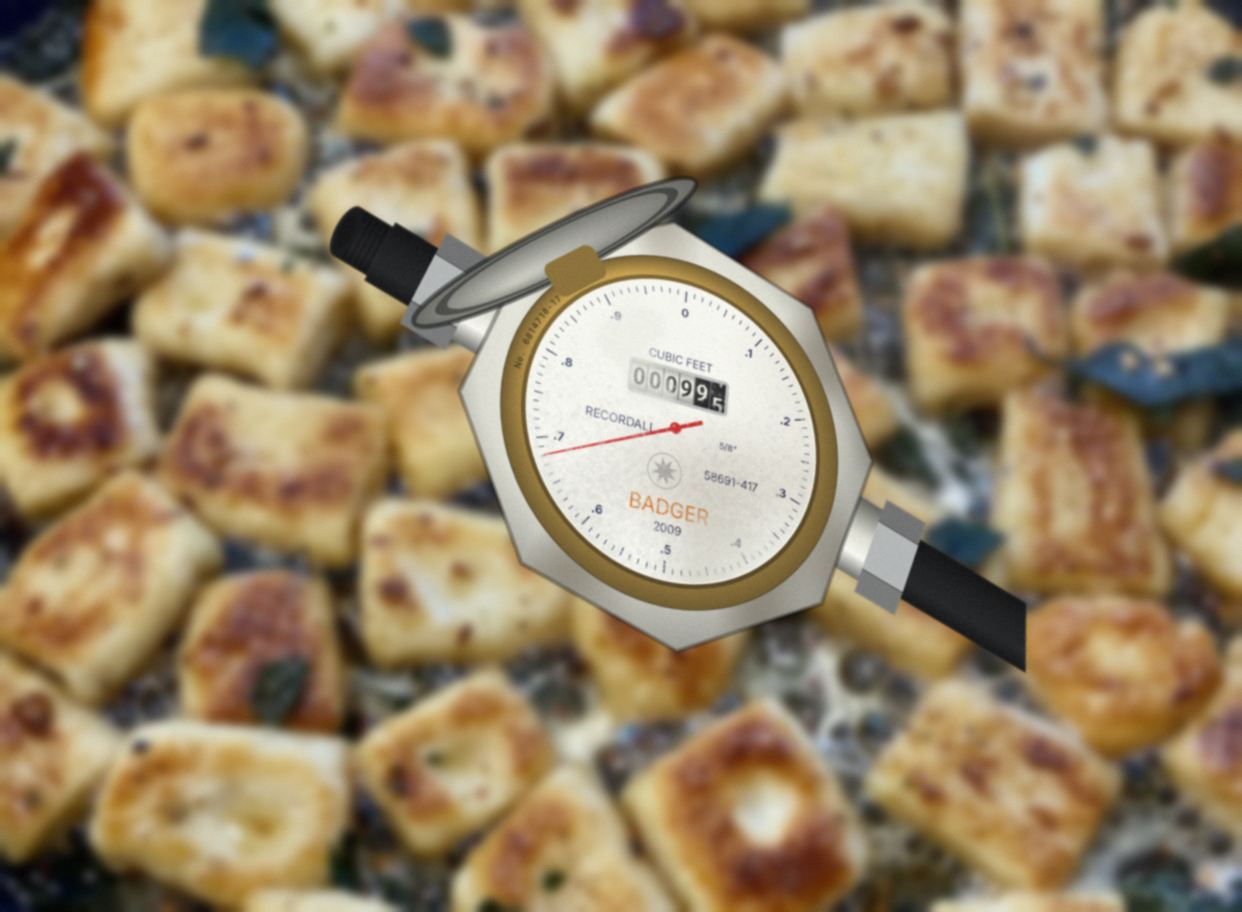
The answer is ft³ 994.68
